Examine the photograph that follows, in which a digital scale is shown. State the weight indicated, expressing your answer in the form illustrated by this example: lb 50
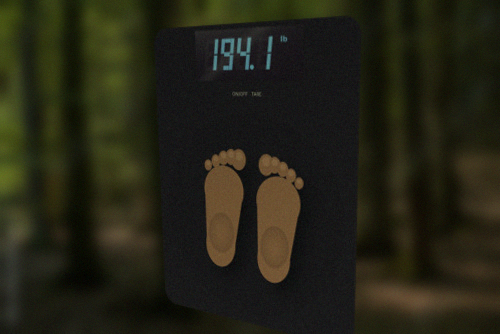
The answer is lb 194.1
